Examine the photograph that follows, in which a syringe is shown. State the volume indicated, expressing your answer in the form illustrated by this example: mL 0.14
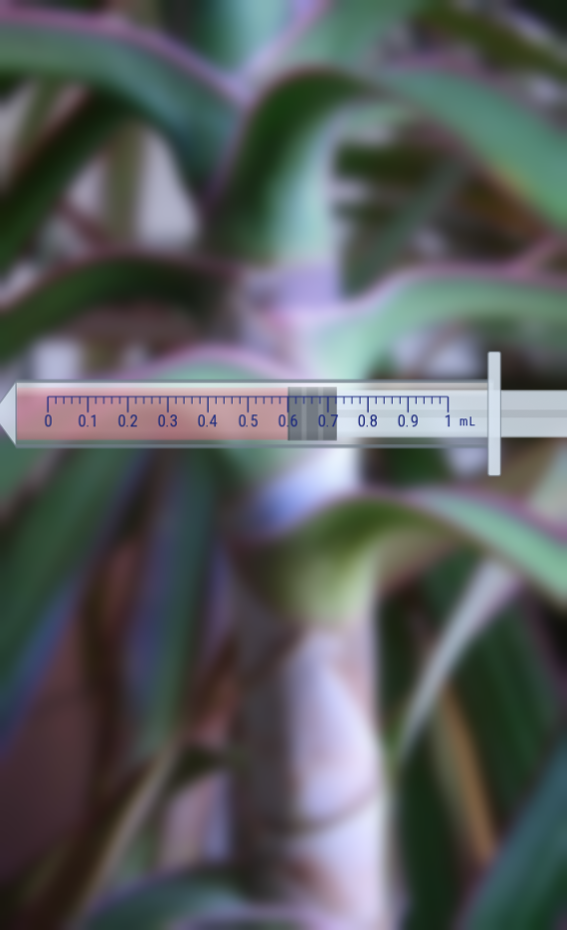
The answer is mL 0.6
